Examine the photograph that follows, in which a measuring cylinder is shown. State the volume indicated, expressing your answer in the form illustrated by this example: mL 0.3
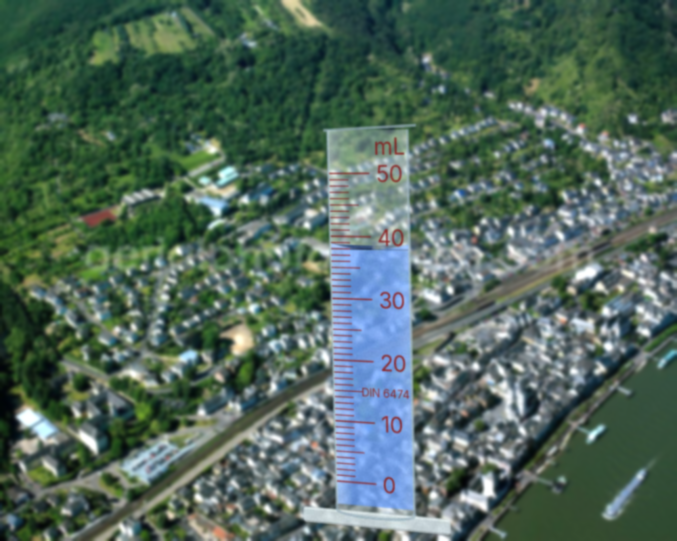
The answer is mL 38
